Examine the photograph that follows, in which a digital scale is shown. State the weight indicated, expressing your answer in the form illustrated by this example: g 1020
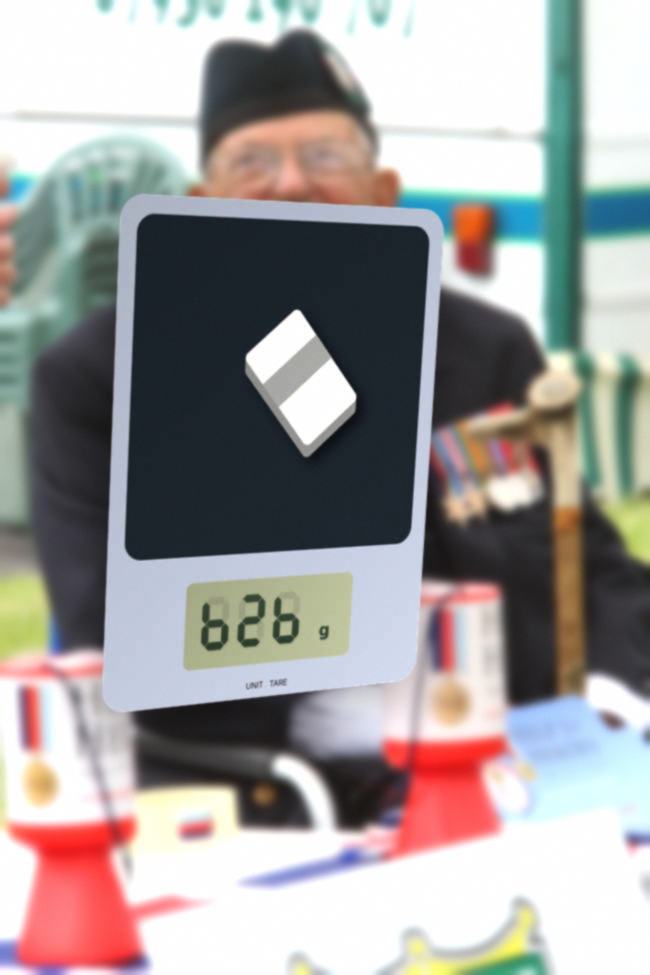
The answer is g 626
